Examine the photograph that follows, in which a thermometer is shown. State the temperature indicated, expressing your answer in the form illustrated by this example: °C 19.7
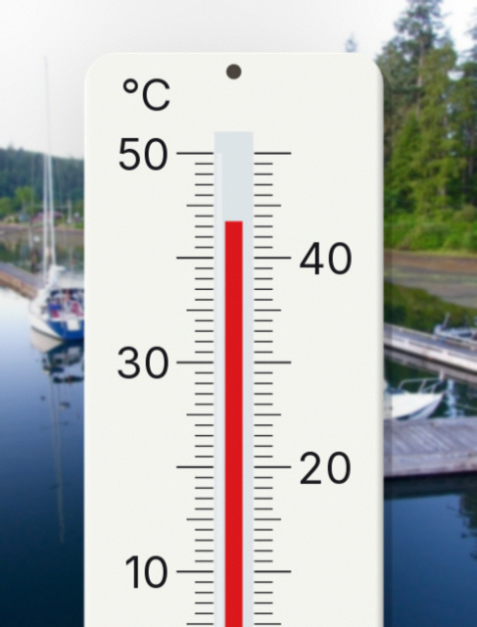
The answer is °C 43.5
